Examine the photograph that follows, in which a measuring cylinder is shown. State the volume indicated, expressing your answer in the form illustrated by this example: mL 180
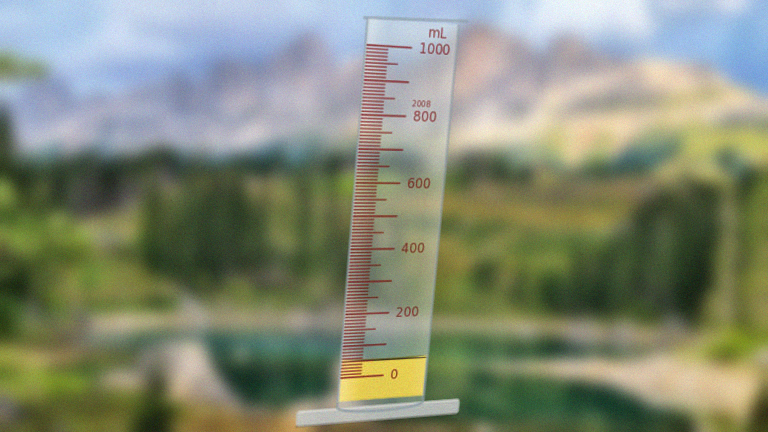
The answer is mL 50
